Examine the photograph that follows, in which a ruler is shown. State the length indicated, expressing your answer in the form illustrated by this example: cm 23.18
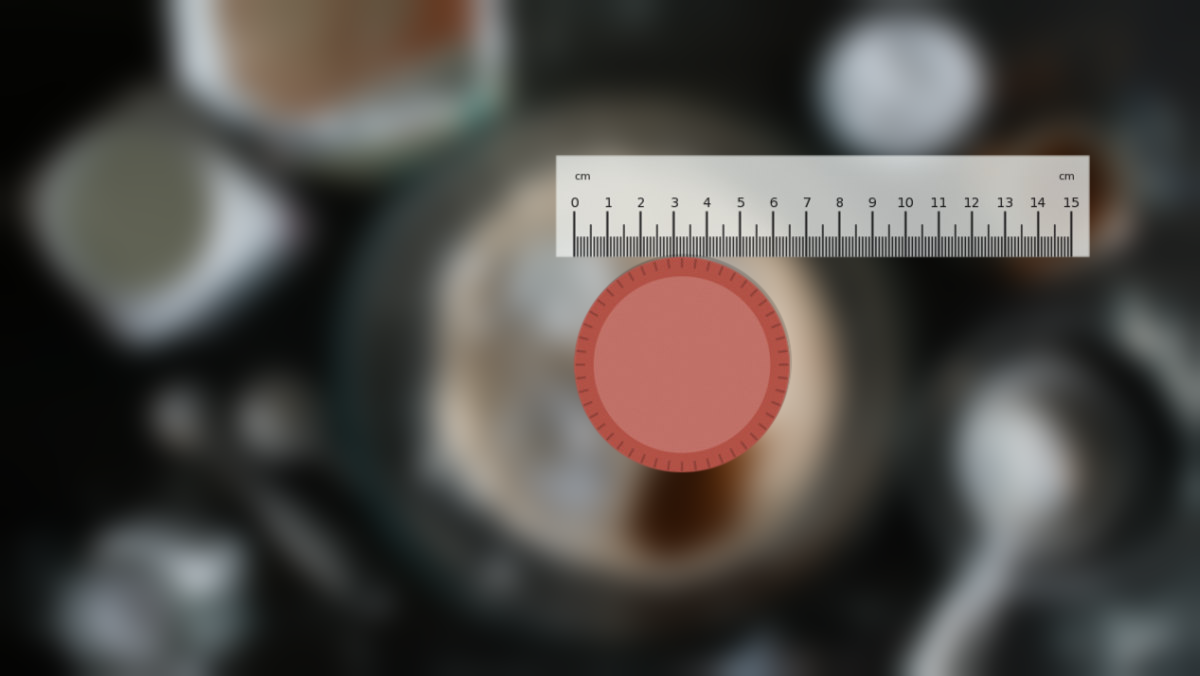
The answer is cm 6.5
